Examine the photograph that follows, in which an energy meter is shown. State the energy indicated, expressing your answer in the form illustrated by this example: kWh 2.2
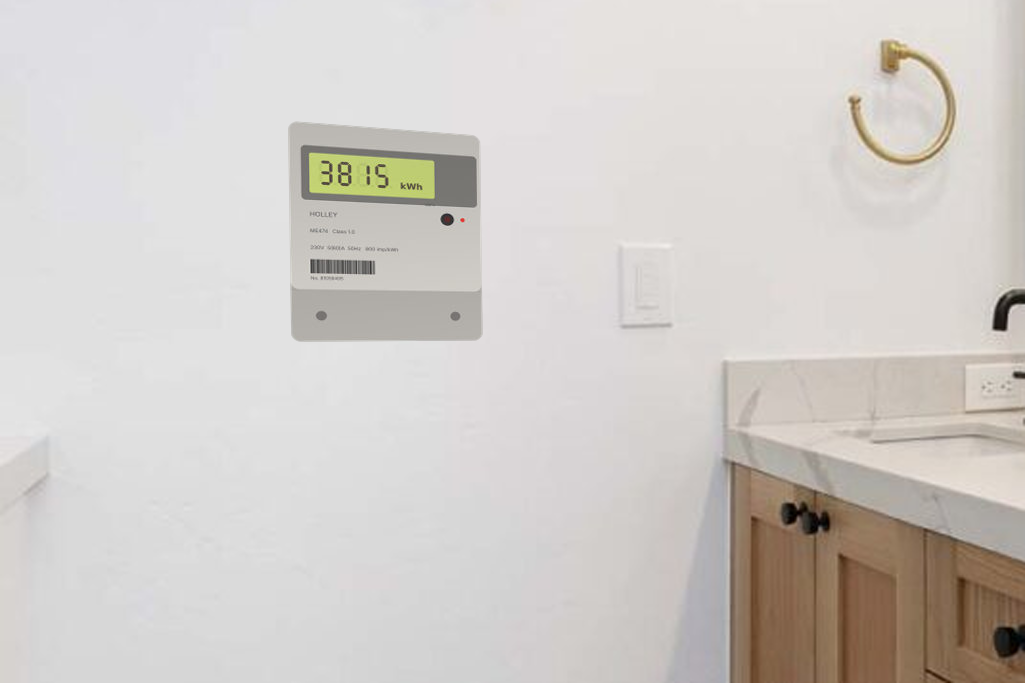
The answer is kWh 3815
